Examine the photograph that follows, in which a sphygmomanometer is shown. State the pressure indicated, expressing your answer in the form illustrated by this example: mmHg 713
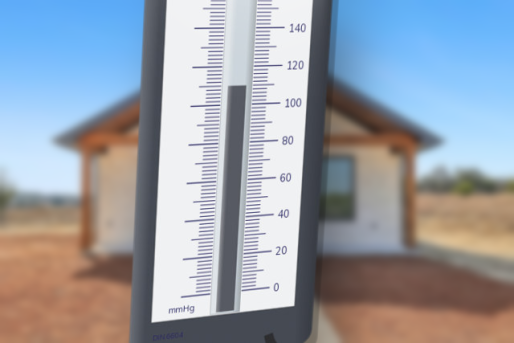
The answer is mmHg 110
